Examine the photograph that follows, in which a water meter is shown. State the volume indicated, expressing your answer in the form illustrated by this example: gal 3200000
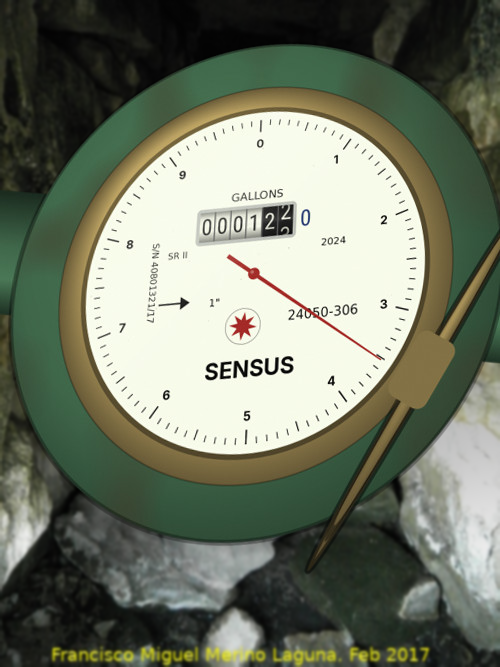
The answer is gal 1223.5
